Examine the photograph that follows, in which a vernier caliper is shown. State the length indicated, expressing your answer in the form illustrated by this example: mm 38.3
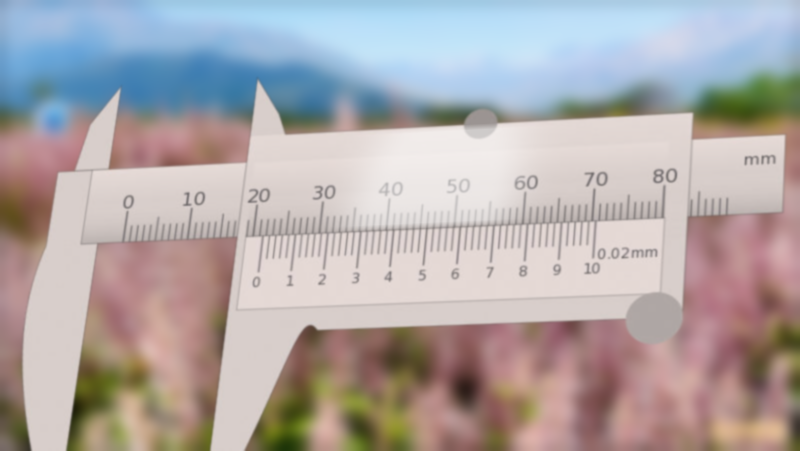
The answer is mm 21.5
